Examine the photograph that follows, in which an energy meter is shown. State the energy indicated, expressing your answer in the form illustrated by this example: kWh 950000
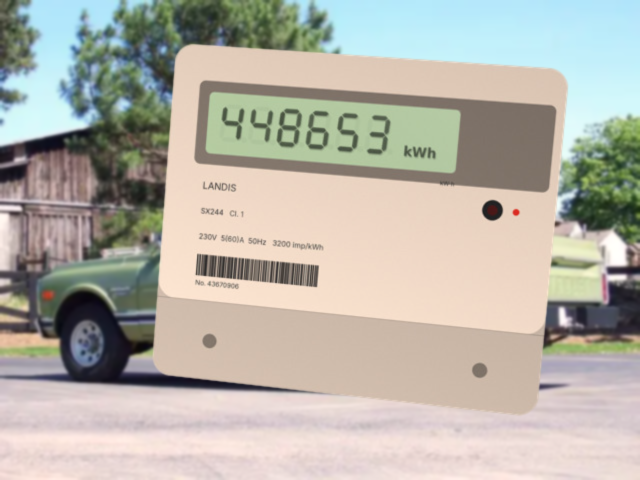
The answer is kWh 448653
